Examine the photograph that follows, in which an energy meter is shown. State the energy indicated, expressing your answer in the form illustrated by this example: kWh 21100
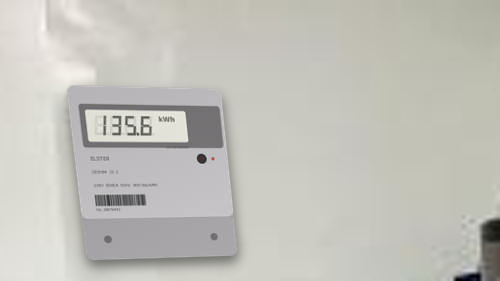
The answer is kWh 135.6
